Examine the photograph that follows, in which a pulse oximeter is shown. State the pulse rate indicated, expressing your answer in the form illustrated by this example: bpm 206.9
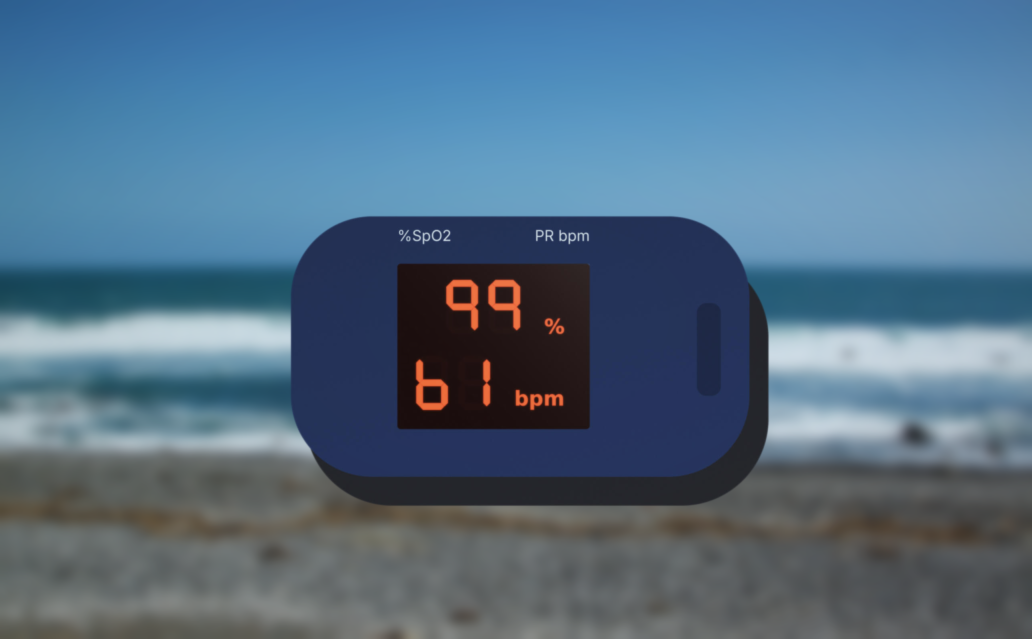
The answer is bpm 61
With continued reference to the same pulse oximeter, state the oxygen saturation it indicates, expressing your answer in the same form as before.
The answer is % 99
